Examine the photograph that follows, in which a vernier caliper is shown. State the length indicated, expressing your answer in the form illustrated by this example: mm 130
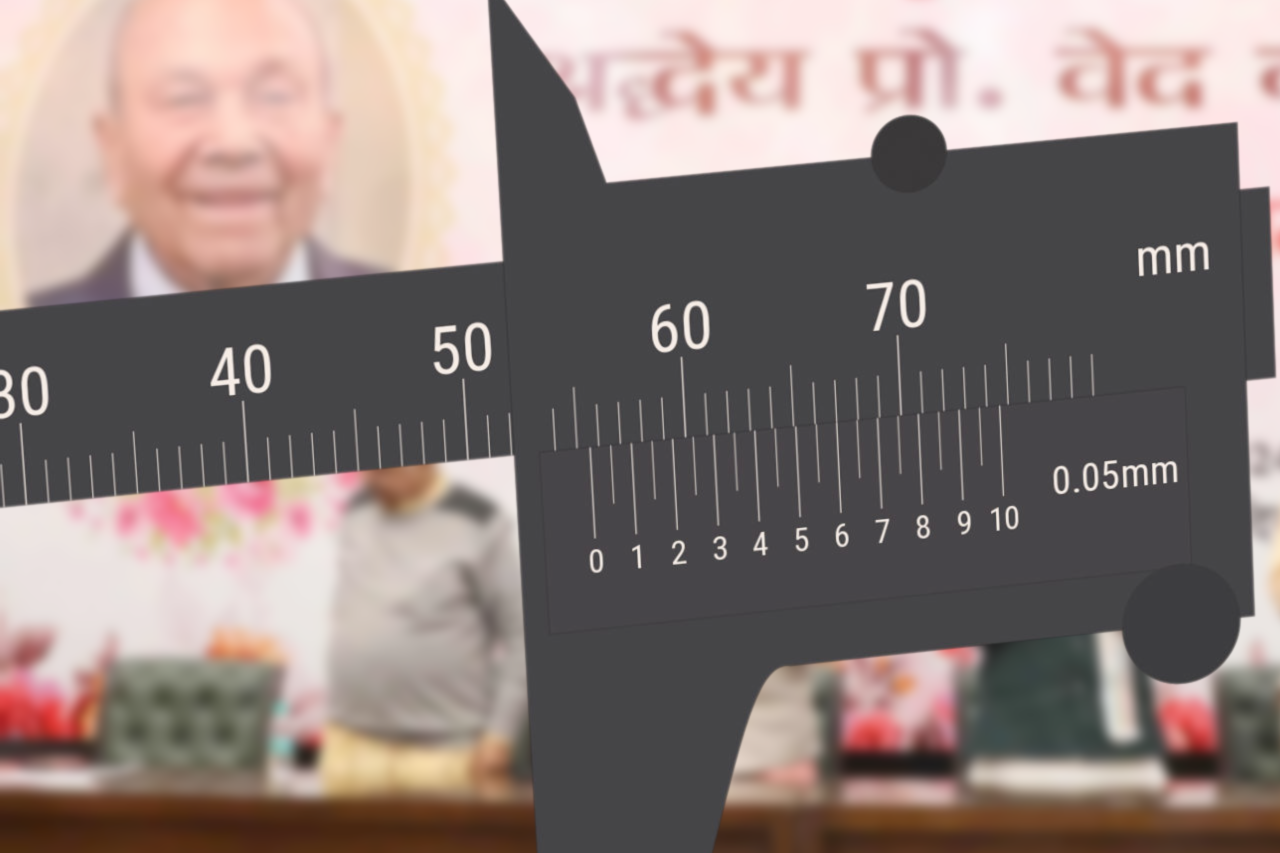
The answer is mm 55.6
